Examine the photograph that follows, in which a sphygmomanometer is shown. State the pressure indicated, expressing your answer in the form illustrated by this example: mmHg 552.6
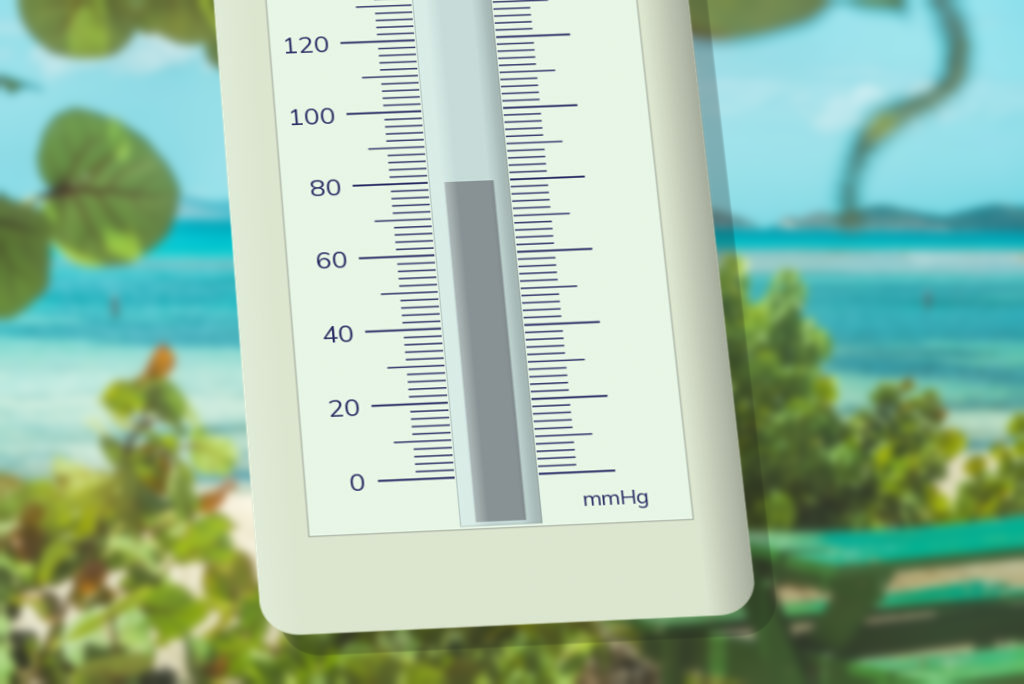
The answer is mmHg 80
